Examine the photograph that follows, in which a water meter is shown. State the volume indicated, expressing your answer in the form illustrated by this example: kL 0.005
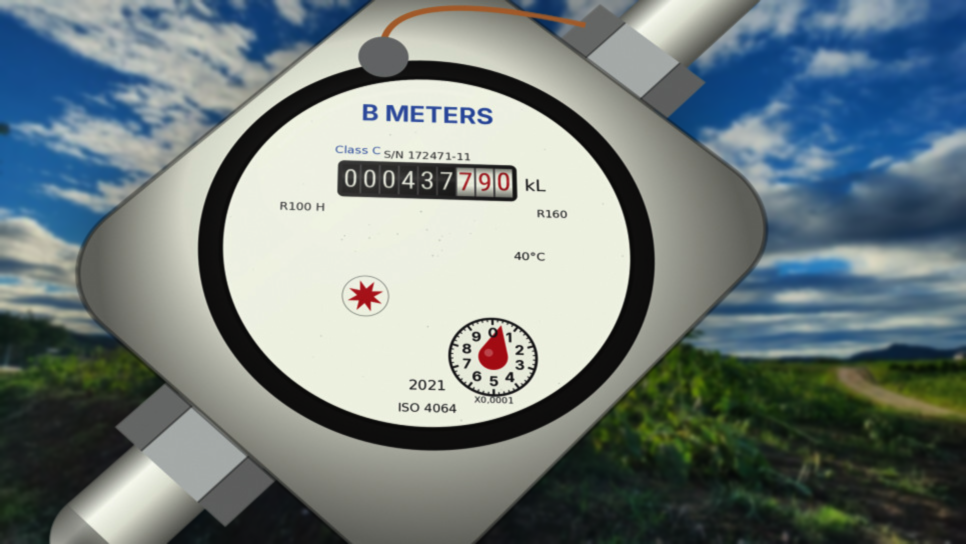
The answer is kL 437.7900
